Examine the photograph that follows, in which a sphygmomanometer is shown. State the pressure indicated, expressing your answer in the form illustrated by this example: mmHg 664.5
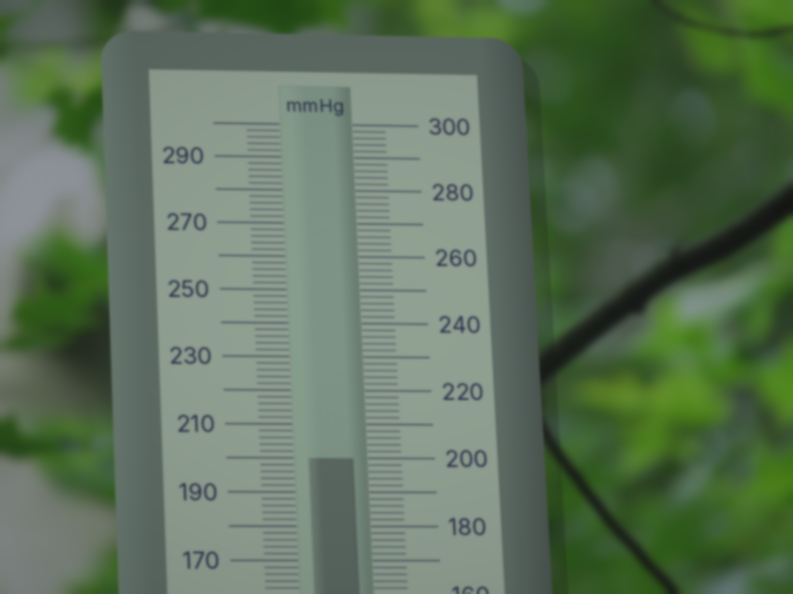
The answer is mmHg 200
